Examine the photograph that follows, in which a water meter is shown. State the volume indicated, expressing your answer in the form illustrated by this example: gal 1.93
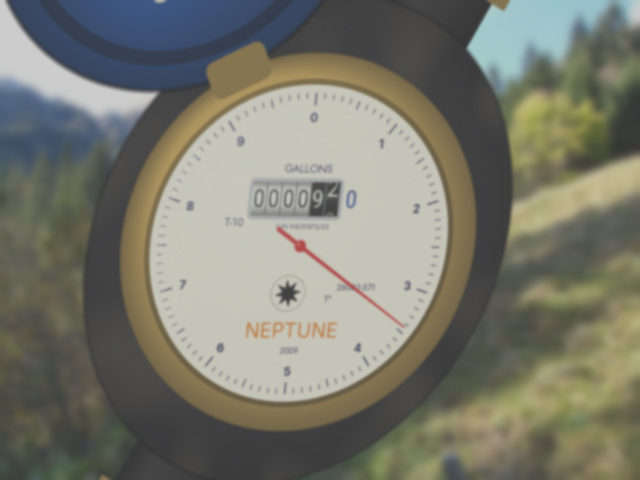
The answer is gal 923.4
